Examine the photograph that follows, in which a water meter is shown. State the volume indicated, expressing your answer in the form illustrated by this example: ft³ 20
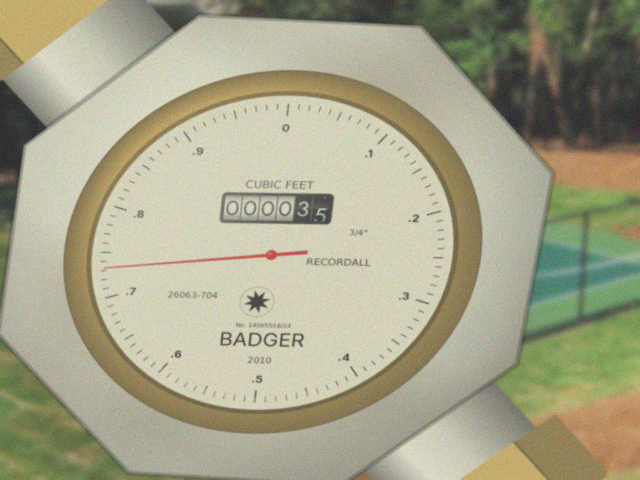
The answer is ft³ 34.73
